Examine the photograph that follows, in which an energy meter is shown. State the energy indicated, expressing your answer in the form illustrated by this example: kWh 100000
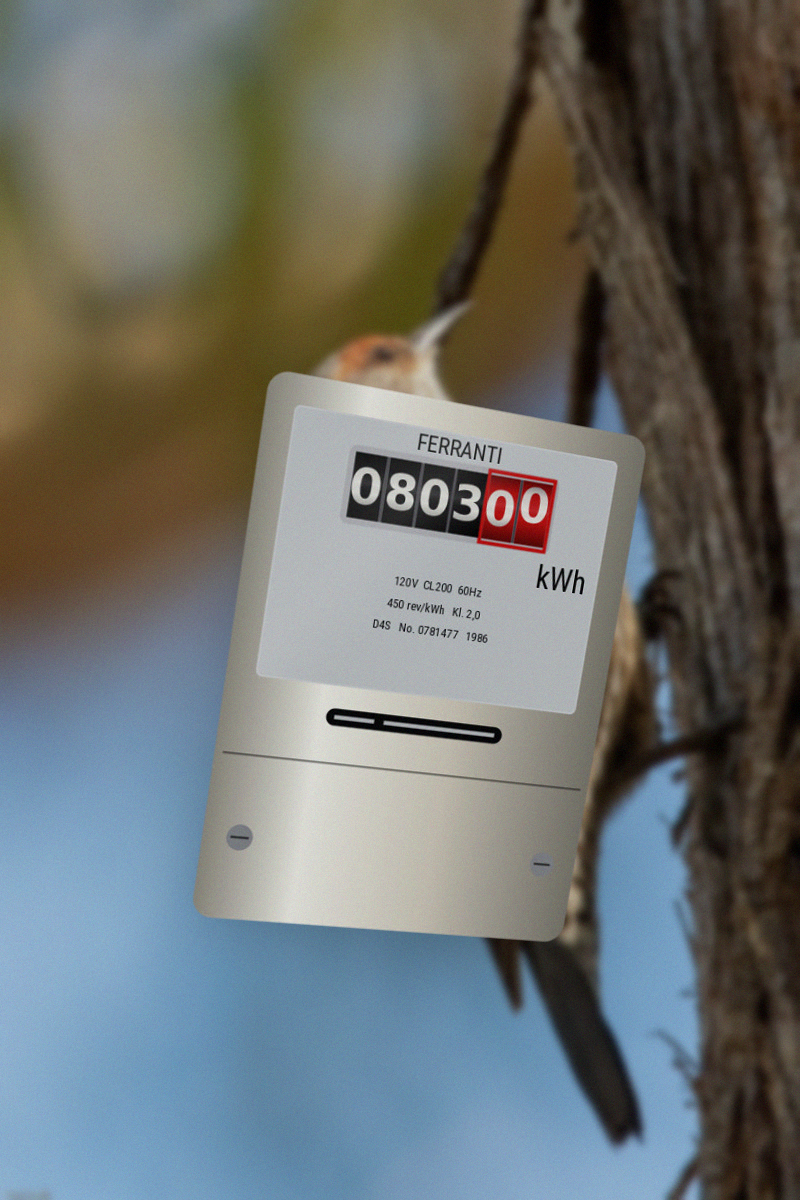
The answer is kWh 803.00
